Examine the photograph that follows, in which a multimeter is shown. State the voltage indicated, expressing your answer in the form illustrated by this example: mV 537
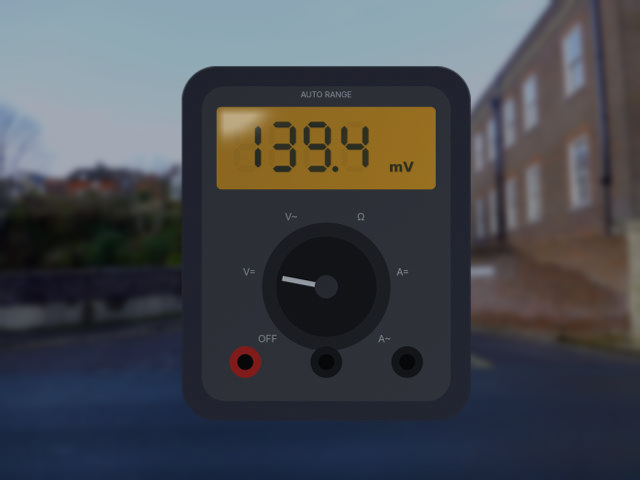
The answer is mV 139.4
